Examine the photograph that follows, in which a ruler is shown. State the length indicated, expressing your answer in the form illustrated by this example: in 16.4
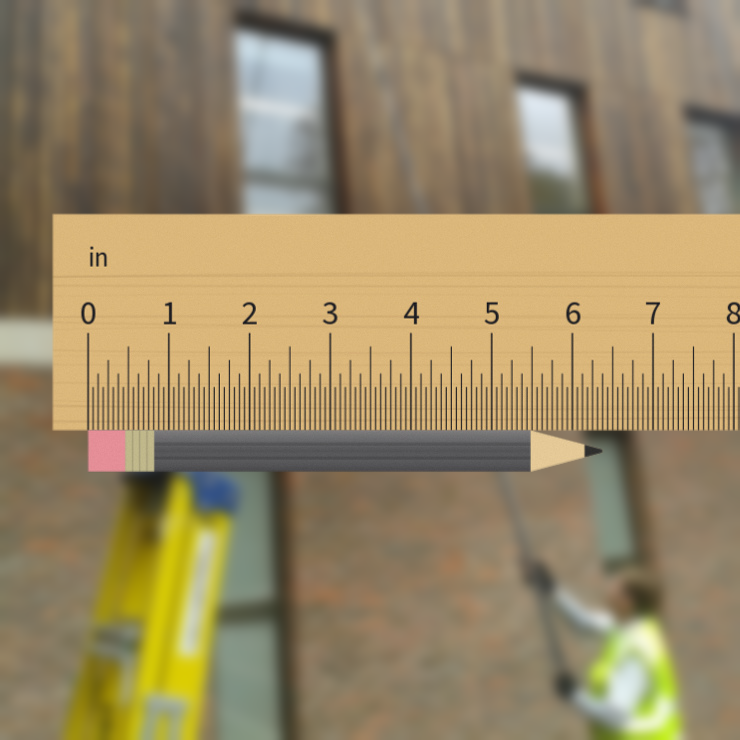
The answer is in 6.375
